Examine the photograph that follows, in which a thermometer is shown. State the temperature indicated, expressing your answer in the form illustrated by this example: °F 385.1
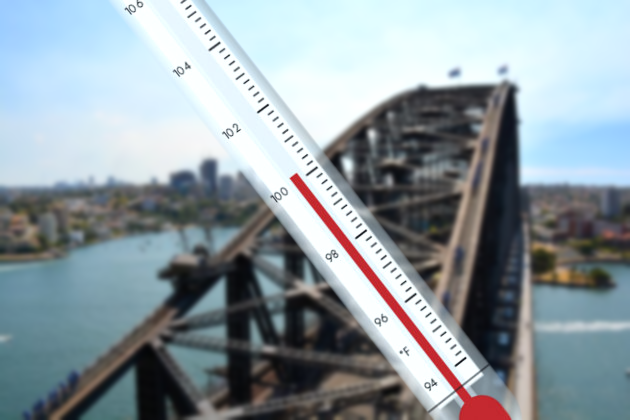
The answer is °F 100.2
